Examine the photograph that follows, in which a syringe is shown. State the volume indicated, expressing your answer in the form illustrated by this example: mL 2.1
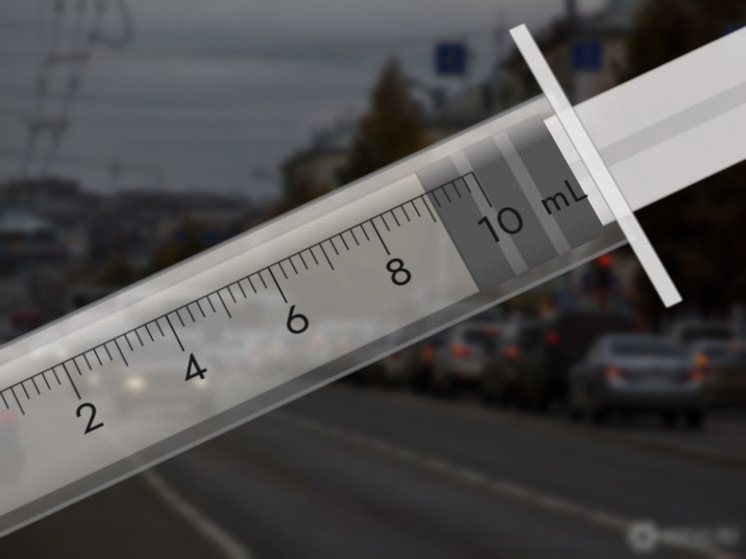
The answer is mL 9.1
